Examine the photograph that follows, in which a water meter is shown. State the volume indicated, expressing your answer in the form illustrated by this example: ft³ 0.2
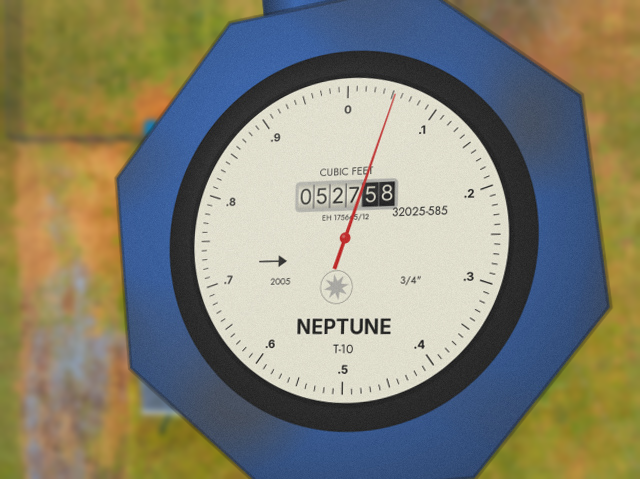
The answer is ft³ 52758.05
